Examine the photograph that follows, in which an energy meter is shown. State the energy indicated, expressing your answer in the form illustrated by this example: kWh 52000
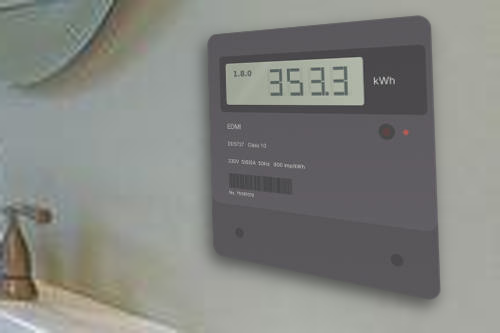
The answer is kWh 353.3
